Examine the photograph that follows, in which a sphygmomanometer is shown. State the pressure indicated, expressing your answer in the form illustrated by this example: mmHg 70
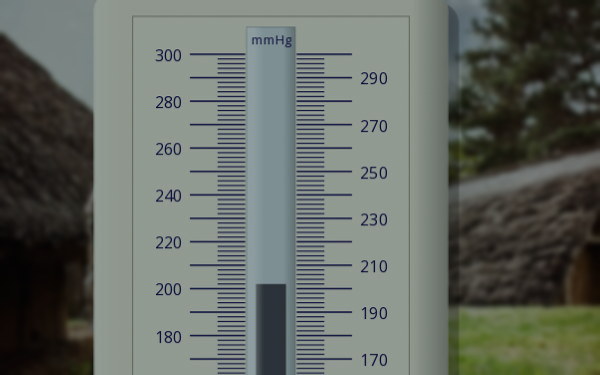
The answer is mmHg 202
